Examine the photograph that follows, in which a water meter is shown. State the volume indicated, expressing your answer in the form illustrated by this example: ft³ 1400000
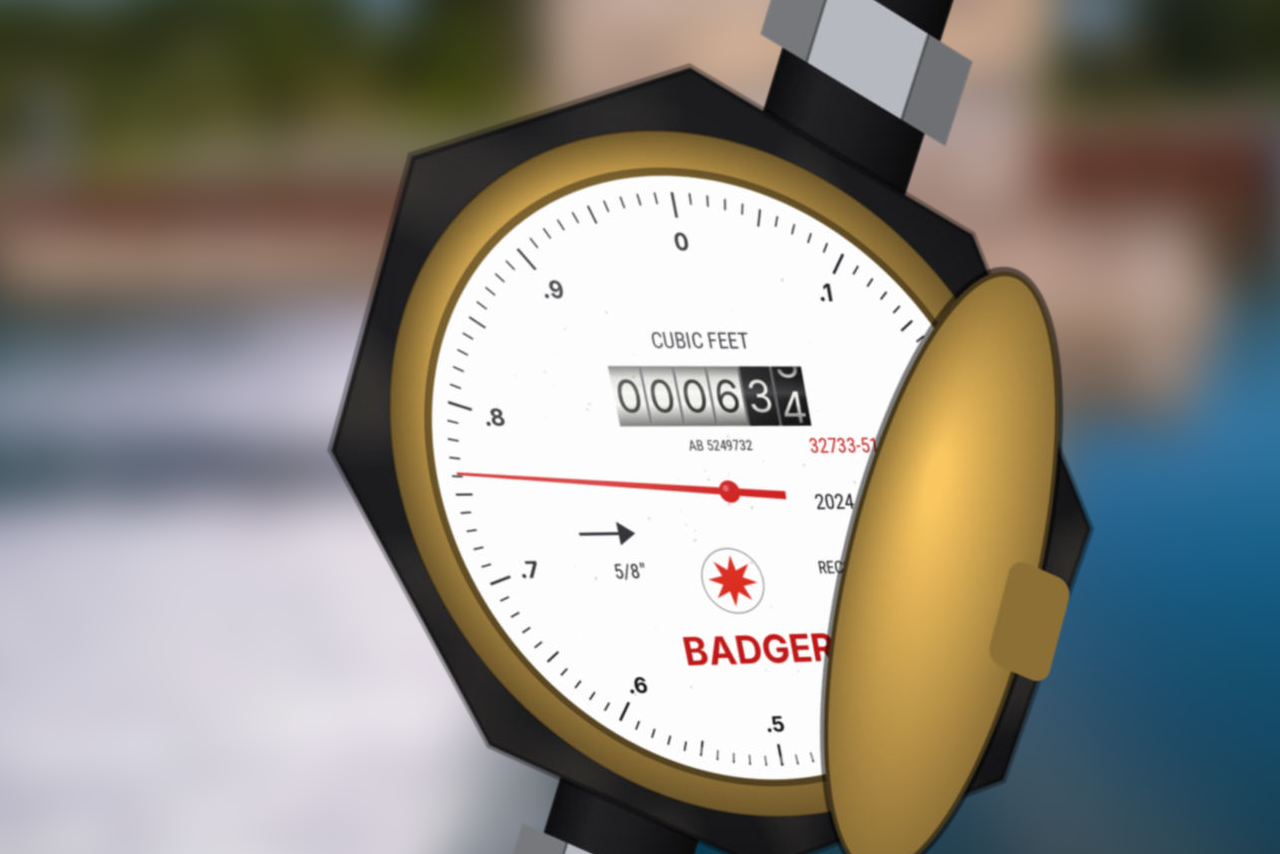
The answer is ft³ 633.76
